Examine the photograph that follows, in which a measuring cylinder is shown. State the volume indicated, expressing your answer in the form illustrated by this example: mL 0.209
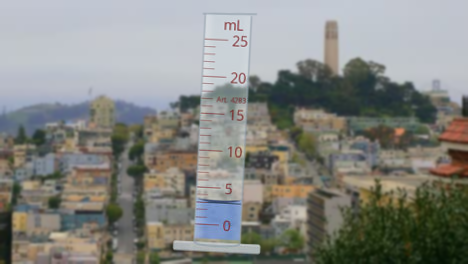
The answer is mL 3
